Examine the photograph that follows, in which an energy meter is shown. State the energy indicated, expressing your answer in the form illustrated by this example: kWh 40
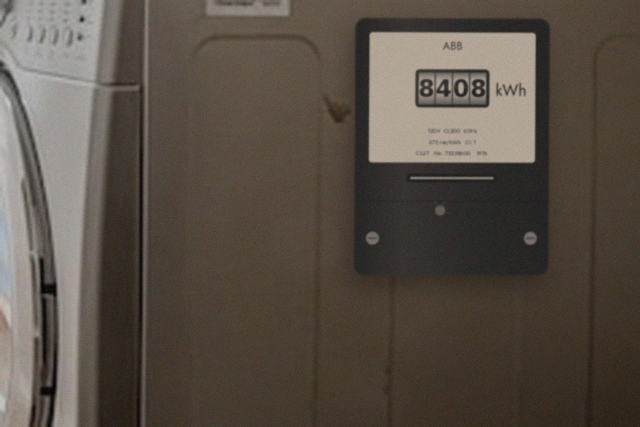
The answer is kWh 8408
